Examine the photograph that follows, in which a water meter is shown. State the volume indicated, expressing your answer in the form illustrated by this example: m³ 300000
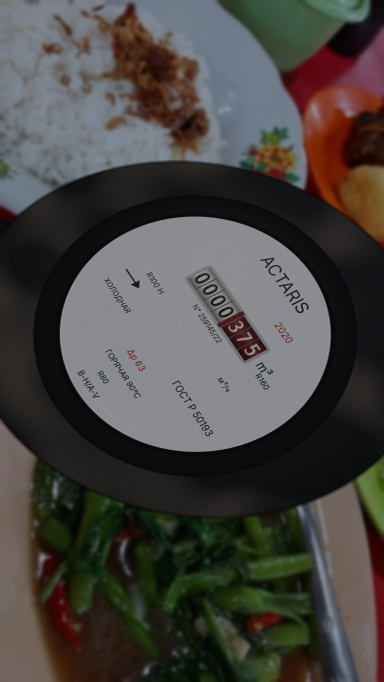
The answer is m³ 0.375
